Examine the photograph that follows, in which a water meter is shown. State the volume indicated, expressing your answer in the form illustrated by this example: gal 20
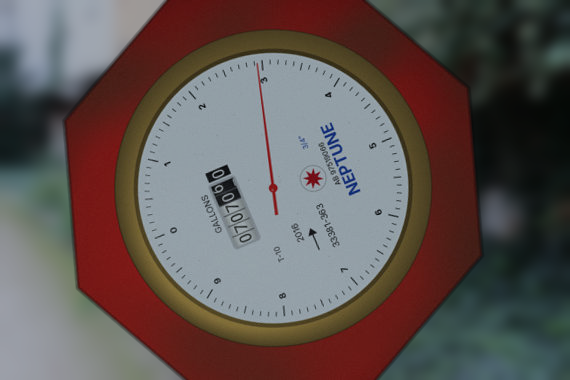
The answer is gal 707062.9
